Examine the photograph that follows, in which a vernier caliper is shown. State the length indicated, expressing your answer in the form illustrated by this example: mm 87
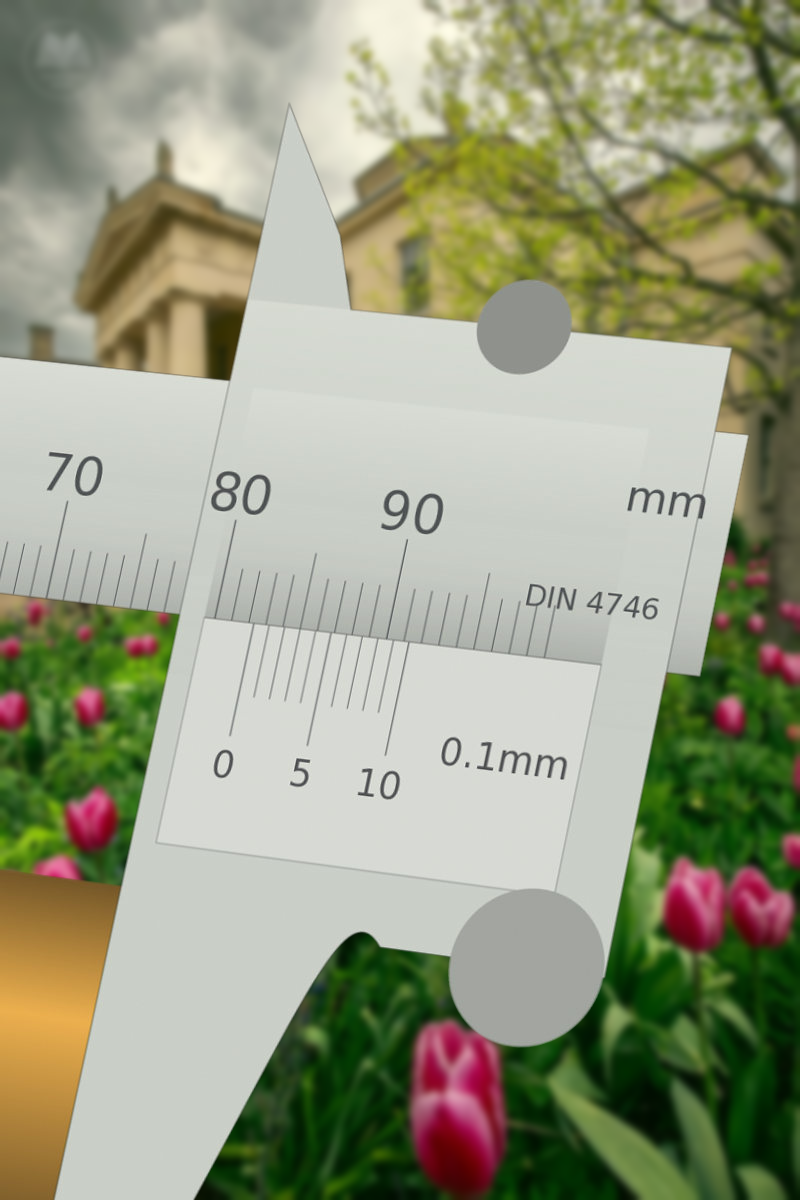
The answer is mm 82.3
